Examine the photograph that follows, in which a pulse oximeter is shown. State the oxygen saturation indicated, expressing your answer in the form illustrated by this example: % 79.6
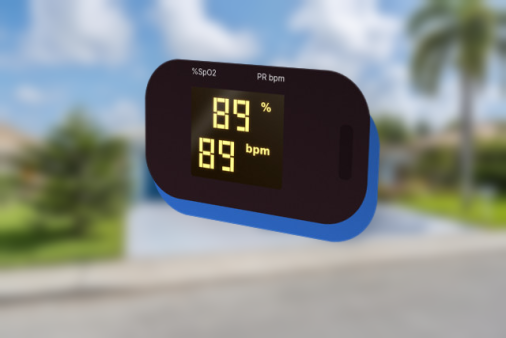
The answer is % 89
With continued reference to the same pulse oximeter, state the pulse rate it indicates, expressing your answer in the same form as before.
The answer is bpm 89
